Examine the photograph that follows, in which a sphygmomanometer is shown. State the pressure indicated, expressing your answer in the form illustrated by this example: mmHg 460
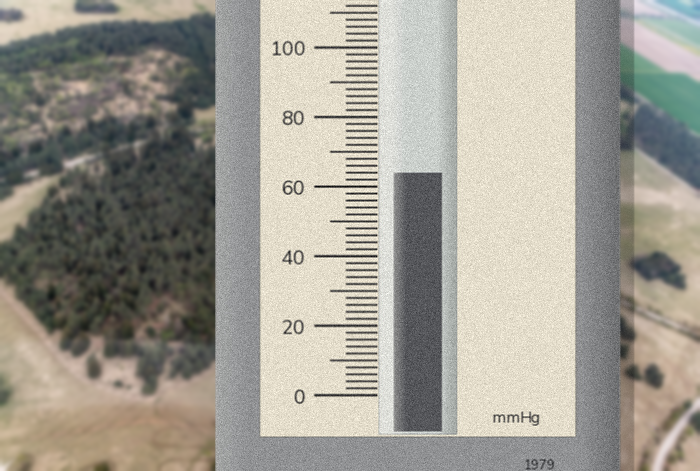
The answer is mmHg 64
